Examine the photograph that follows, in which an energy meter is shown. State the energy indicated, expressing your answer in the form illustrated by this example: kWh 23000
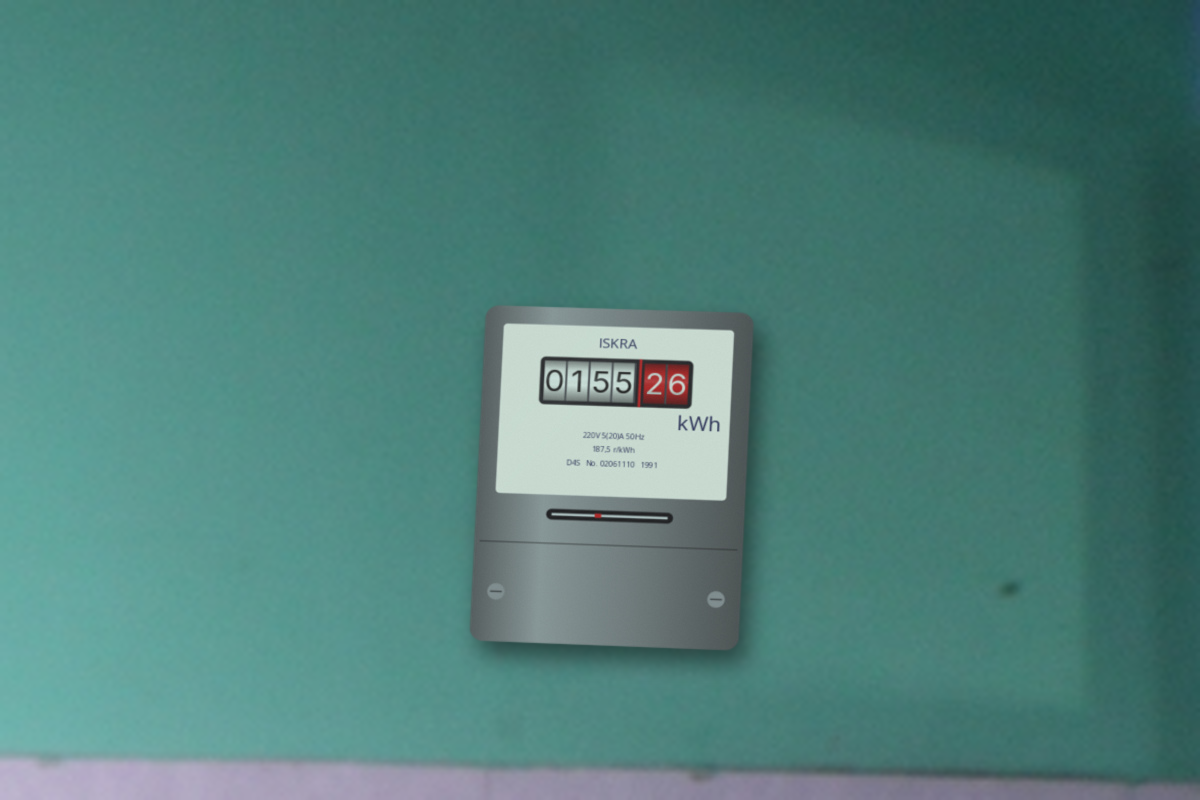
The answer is kWh 155.26
